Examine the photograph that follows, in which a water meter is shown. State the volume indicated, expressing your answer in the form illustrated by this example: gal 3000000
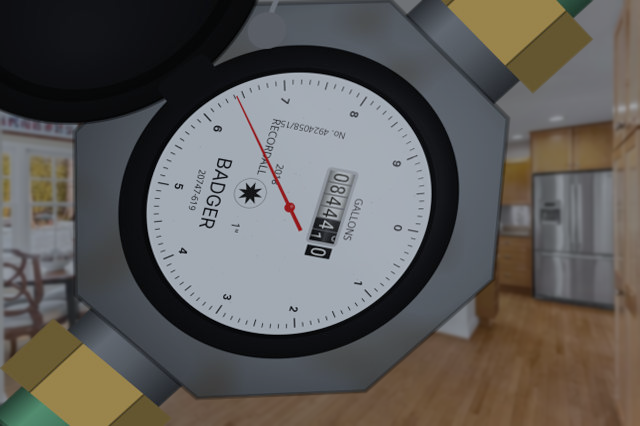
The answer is gal 844406.4
